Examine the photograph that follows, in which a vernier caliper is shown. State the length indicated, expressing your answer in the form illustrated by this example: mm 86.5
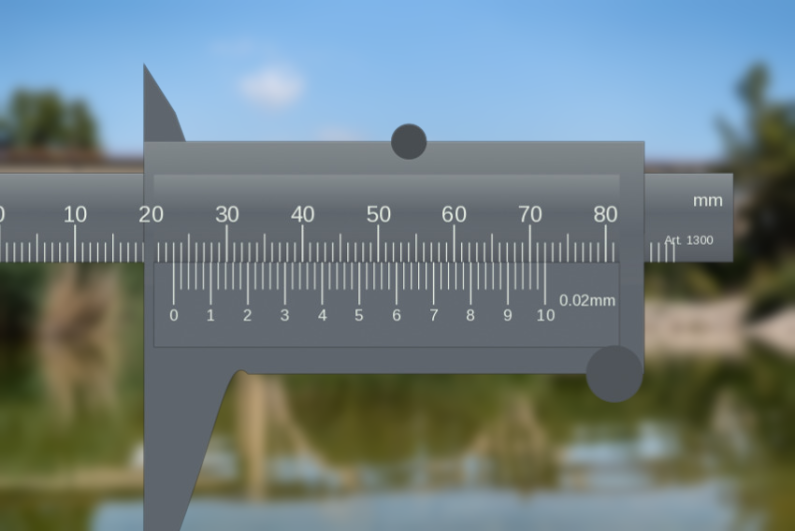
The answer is mm 23.0
